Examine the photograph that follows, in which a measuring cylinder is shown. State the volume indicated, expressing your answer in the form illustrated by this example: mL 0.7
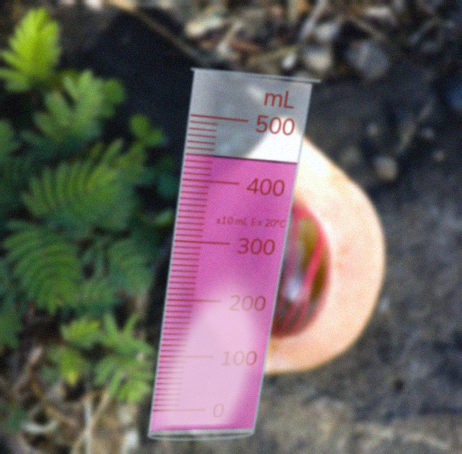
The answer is mL 440
